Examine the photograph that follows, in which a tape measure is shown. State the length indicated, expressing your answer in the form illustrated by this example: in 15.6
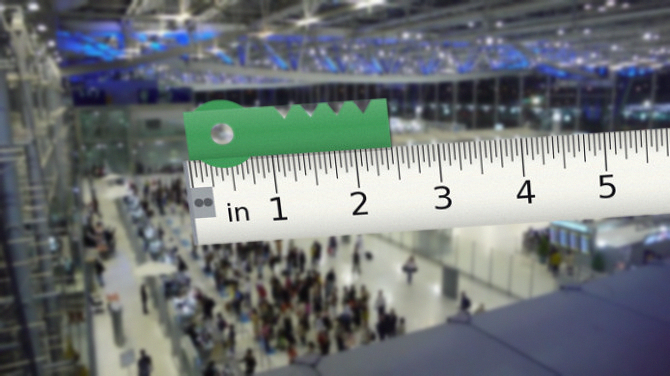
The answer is in 2.4375
